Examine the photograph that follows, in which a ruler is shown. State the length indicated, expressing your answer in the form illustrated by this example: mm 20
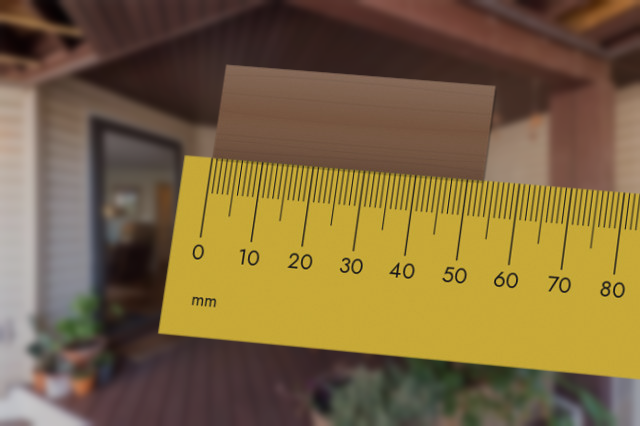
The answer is mm 53
